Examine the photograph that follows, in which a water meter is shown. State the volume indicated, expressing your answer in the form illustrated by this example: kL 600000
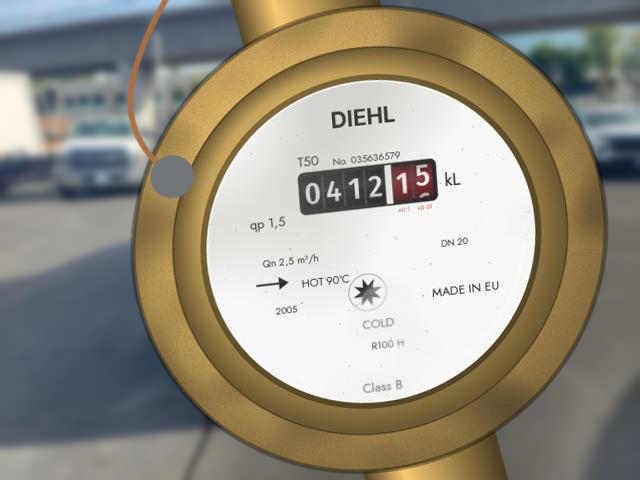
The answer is kL 412.15
